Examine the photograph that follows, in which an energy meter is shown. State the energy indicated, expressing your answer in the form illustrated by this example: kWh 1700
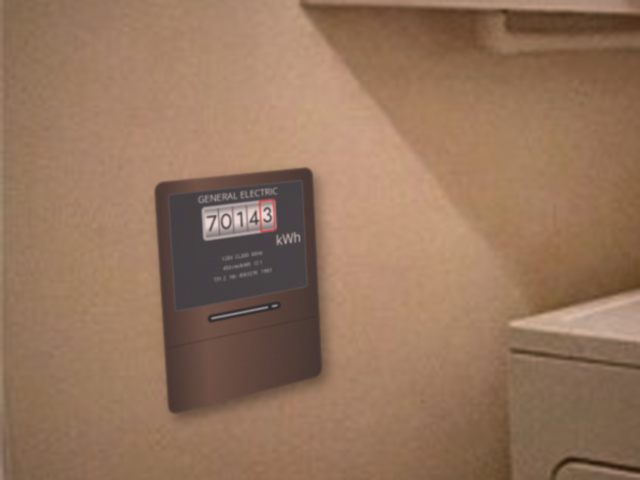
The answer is kWh 7014.3
